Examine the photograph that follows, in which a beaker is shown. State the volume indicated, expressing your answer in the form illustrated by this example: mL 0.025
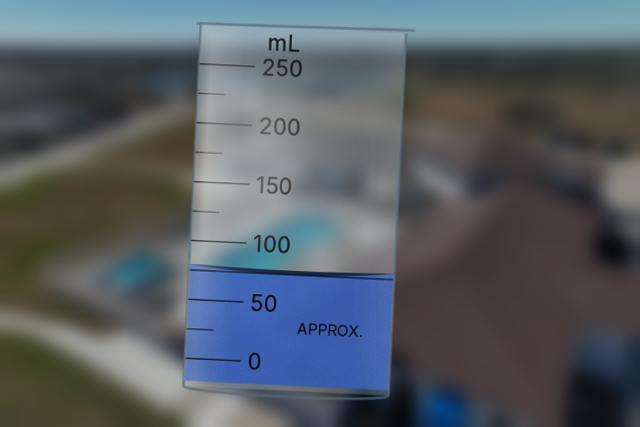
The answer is mL 75
